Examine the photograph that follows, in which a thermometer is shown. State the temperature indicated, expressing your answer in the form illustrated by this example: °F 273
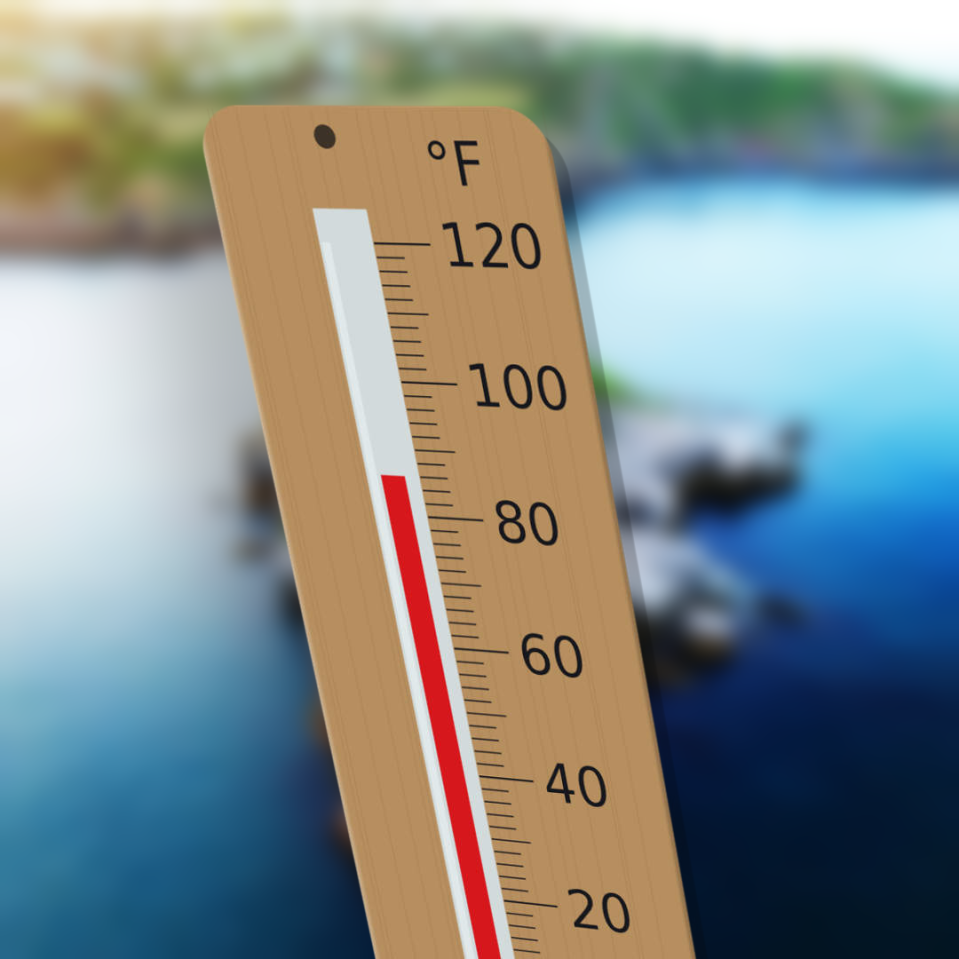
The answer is °F 86
